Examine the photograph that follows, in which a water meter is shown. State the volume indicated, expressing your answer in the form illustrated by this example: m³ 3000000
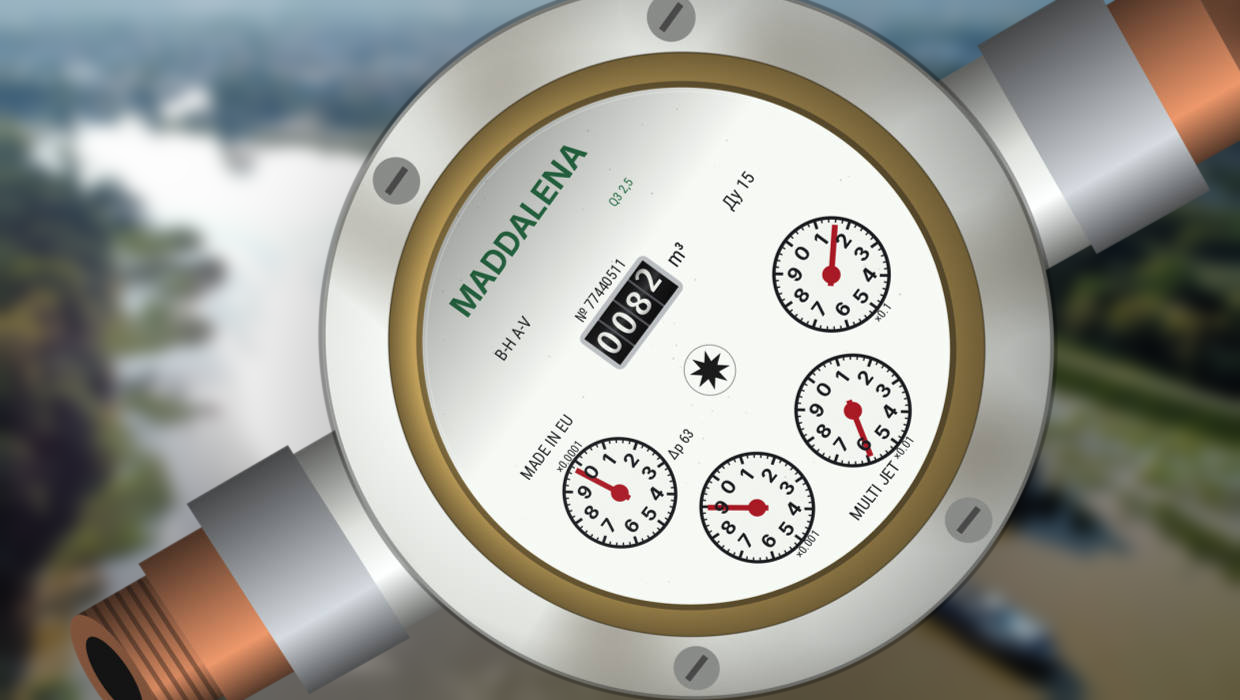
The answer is m³ 82.1589
